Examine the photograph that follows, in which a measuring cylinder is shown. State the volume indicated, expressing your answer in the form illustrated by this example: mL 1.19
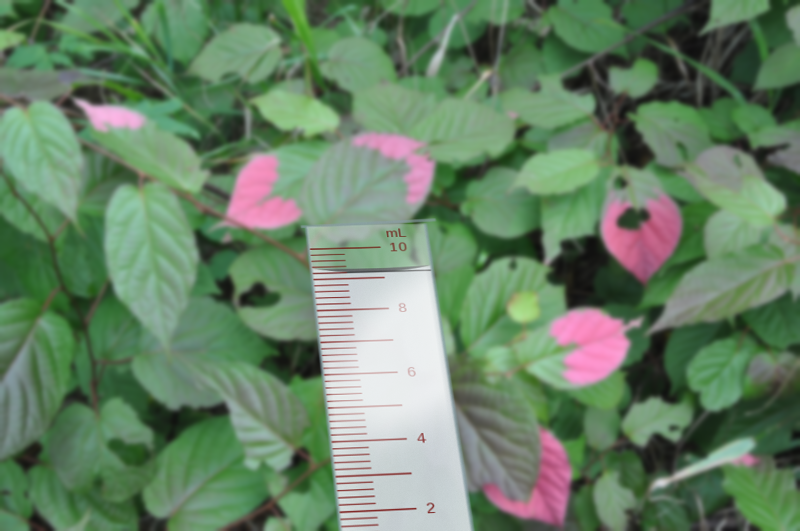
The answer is mL 9.2
